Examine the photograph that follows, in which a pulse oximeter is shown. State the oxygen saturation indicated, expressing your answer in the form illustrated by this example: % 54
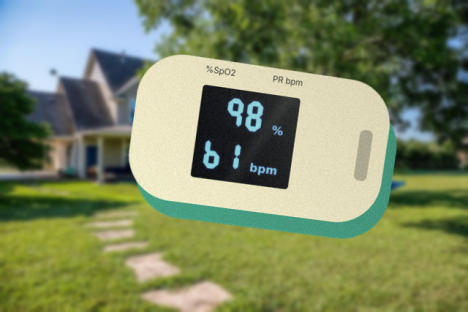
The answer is % 98
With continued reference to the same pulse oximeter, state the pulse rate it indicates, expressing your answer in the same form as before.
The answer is bpm 61
